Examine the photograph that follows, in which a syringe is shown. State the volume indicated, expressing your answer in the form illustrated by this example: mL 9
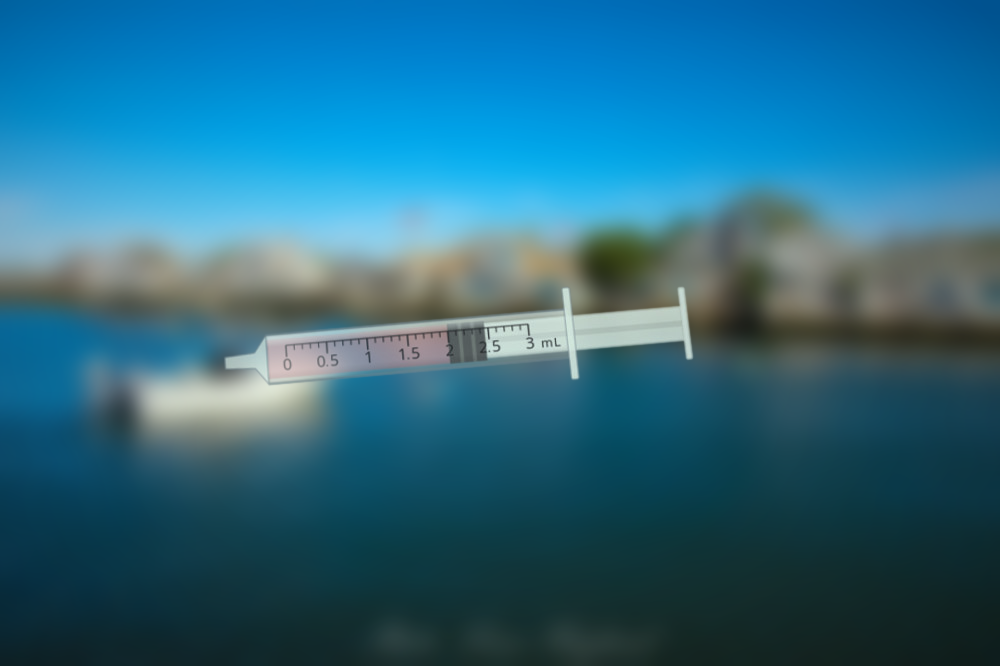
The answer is mL 2
